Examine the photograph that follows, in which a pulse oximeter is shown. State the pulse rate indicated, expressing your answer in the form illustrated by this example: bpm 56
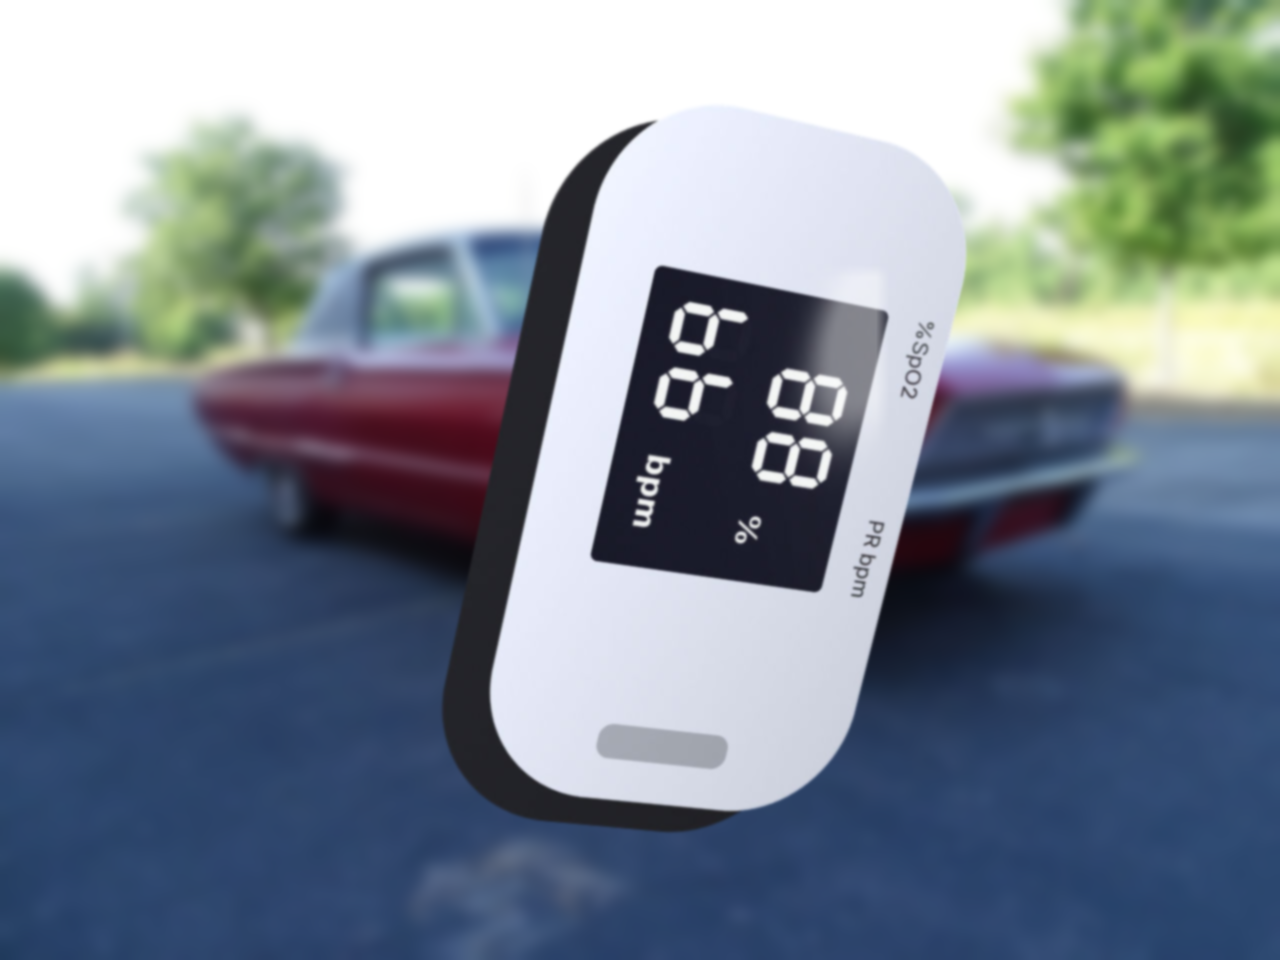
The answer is bpm 66
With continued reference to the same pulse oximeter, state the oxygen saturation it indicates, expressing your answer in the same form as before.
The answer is % 88
